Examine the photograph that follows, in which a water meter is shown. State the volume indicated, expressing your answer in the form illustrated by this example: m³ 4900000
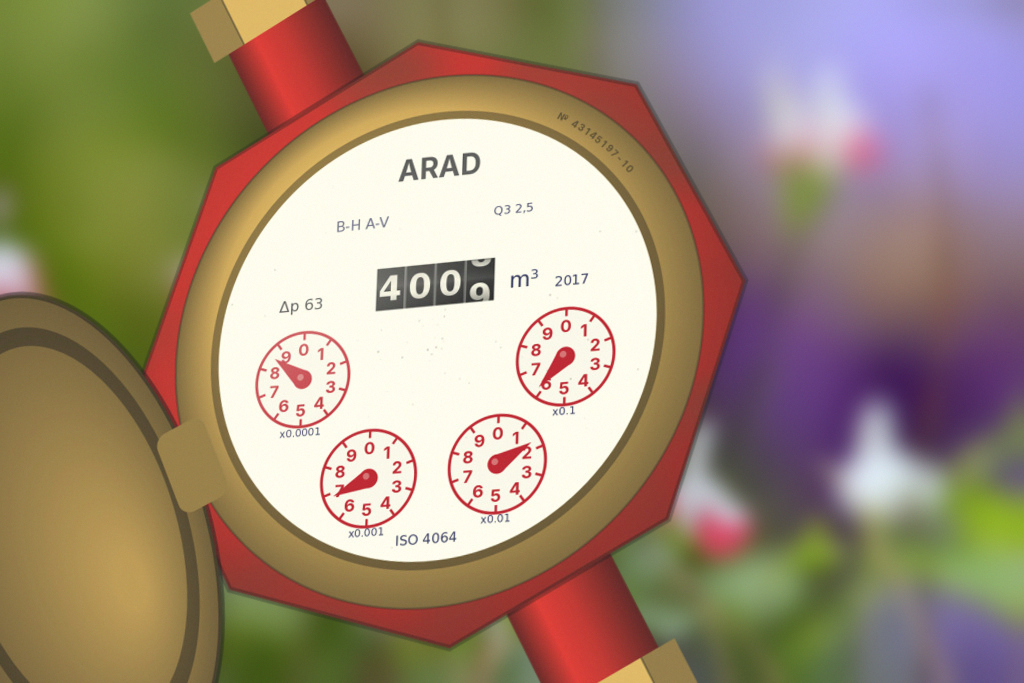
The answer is m³ 4008.6168
